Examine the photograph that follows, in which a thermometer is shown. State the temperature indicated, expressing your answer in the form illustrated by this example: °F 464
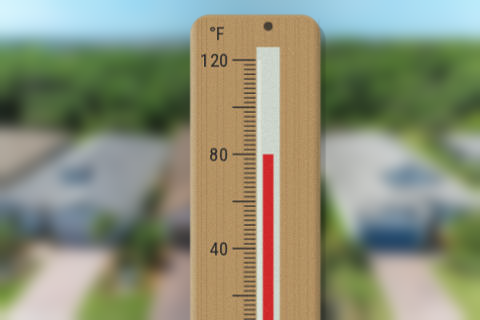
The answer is °F 80
